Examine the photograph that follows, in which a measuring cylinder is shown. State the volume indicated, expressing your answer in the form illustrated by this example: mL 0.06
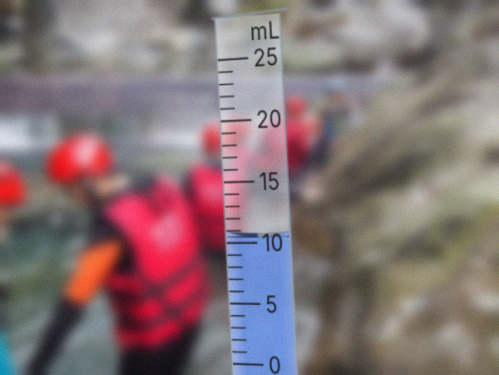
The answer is mL 10.5
